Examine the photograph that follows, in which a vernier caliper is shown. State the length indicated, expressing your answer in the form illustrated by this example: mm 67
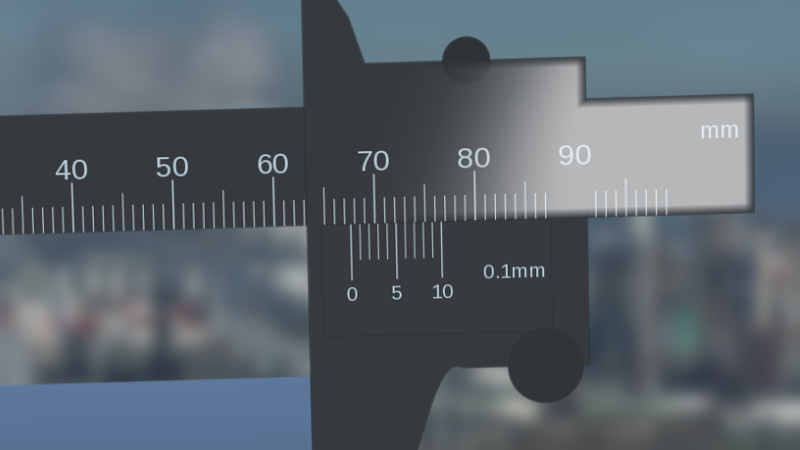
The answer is mm 67.6
